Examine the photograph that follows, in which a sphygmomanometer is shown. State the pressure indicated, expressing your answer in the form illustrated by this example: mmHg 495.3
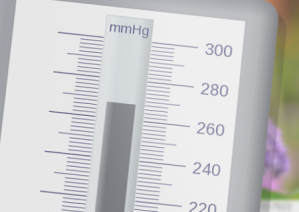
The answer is mmHg 268
